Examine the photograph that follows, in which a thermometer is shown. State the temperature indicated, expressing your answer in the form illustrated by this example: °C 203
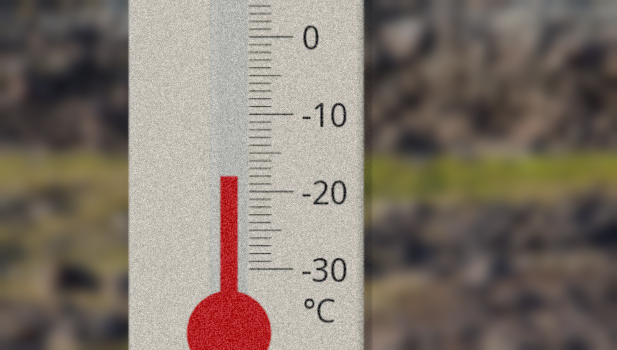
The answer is °C -18
